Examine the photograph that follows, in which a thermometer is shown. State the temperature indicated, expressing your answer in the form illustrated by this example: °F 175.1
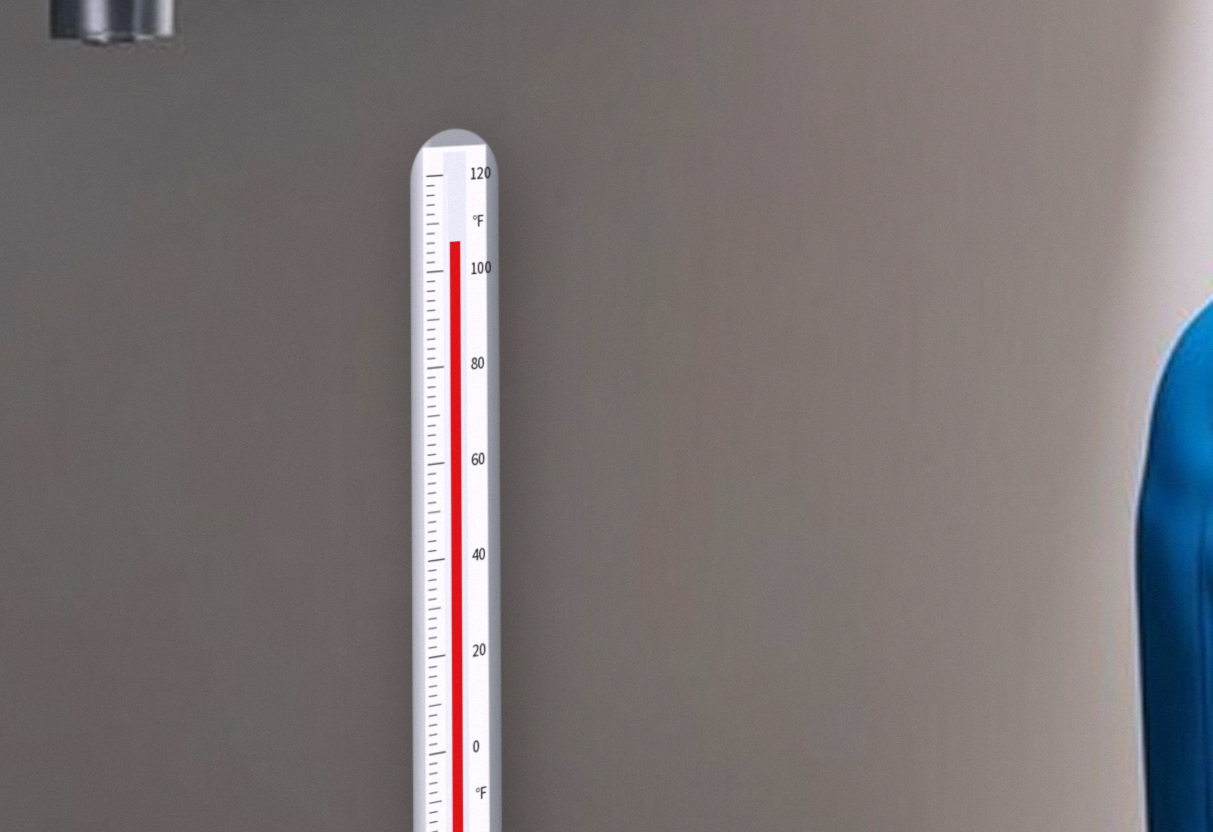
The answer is °F 106
